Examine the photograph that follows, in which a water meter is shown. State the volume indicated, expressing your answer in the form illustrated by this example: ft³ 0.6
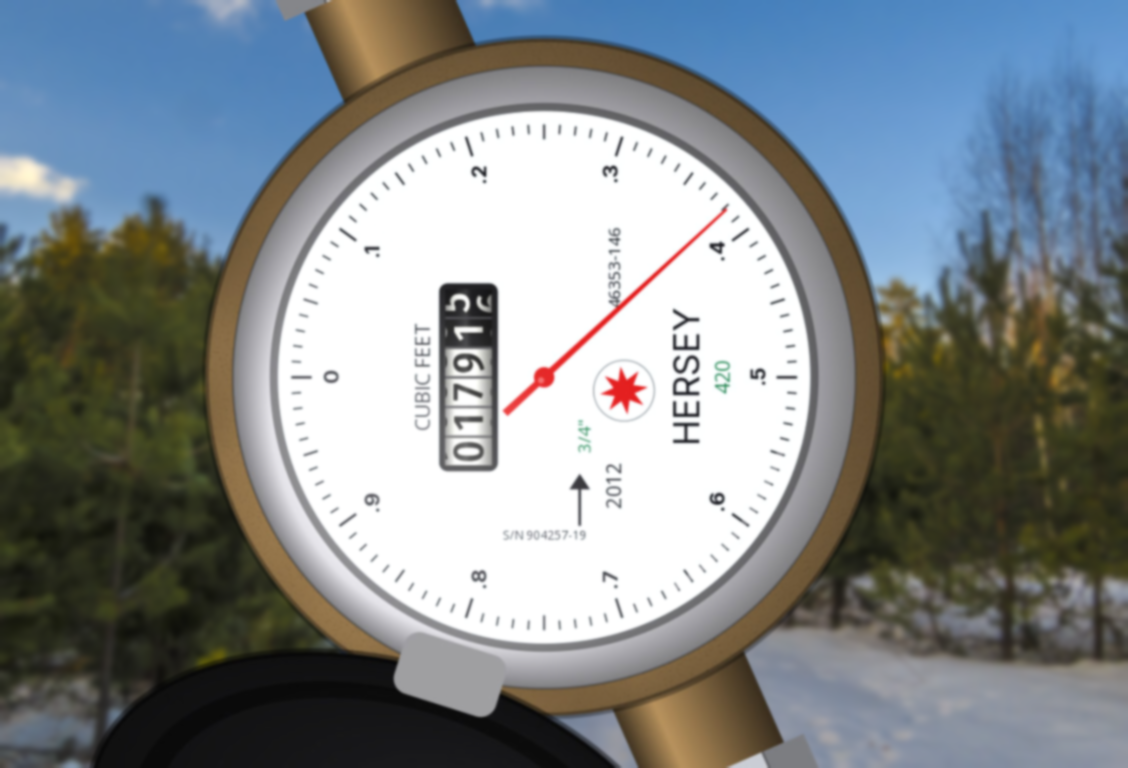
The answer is ft³ 17915.38
